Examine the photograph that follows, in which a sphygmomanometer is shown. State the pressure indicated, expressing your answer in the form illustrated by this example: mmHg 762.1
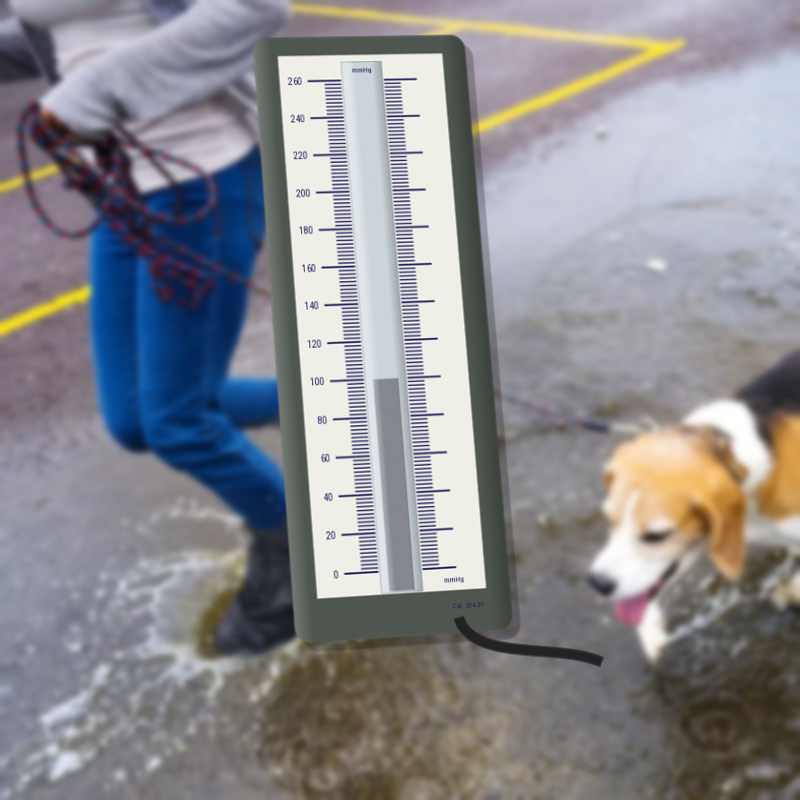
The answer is mmHg 100
